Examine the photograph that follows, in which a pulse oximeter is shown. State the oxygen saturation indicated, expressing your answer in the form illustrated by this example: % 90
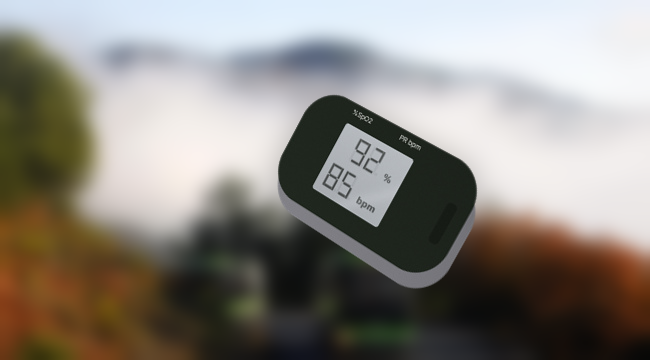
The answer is % 92
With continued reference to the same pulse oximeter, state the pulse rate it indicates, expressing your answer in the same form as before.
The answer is bpm 85
